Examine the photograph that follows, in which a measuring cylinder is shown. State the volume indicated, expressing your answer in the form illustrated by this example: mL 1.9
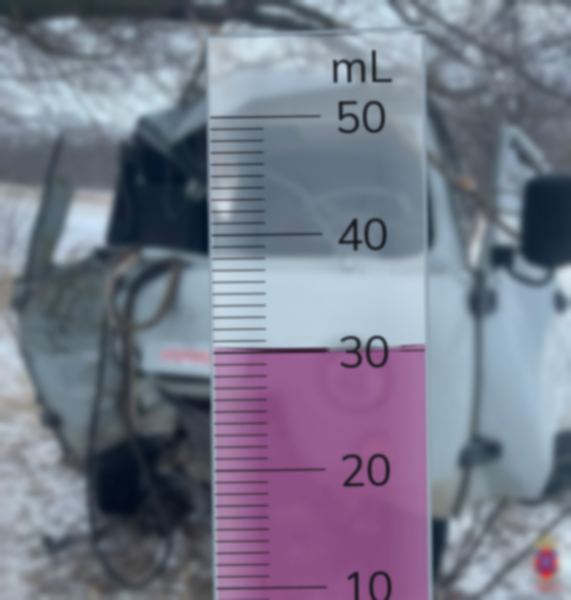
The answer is mL 30
